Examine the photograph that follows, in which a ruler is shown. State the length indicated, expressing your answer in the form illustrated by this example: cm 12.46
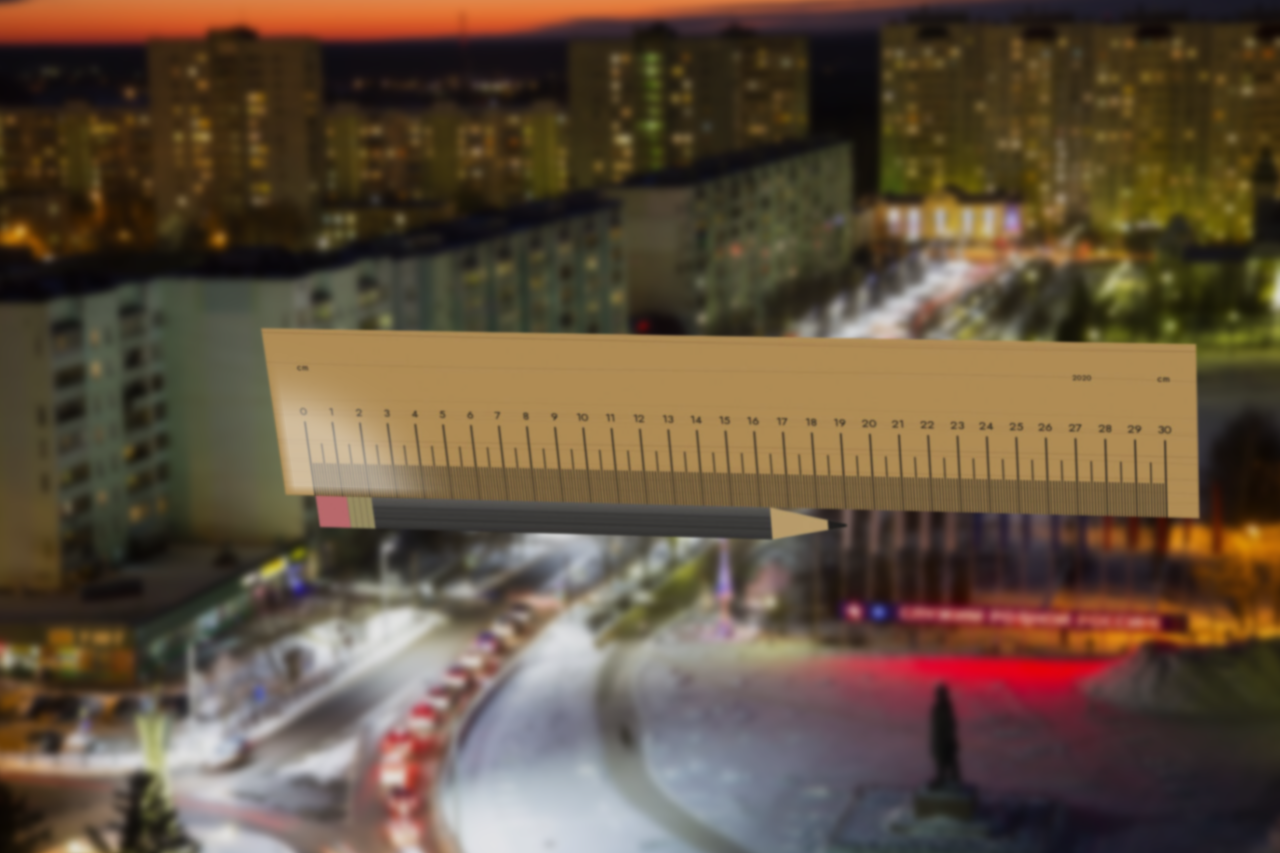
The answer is cm 19
